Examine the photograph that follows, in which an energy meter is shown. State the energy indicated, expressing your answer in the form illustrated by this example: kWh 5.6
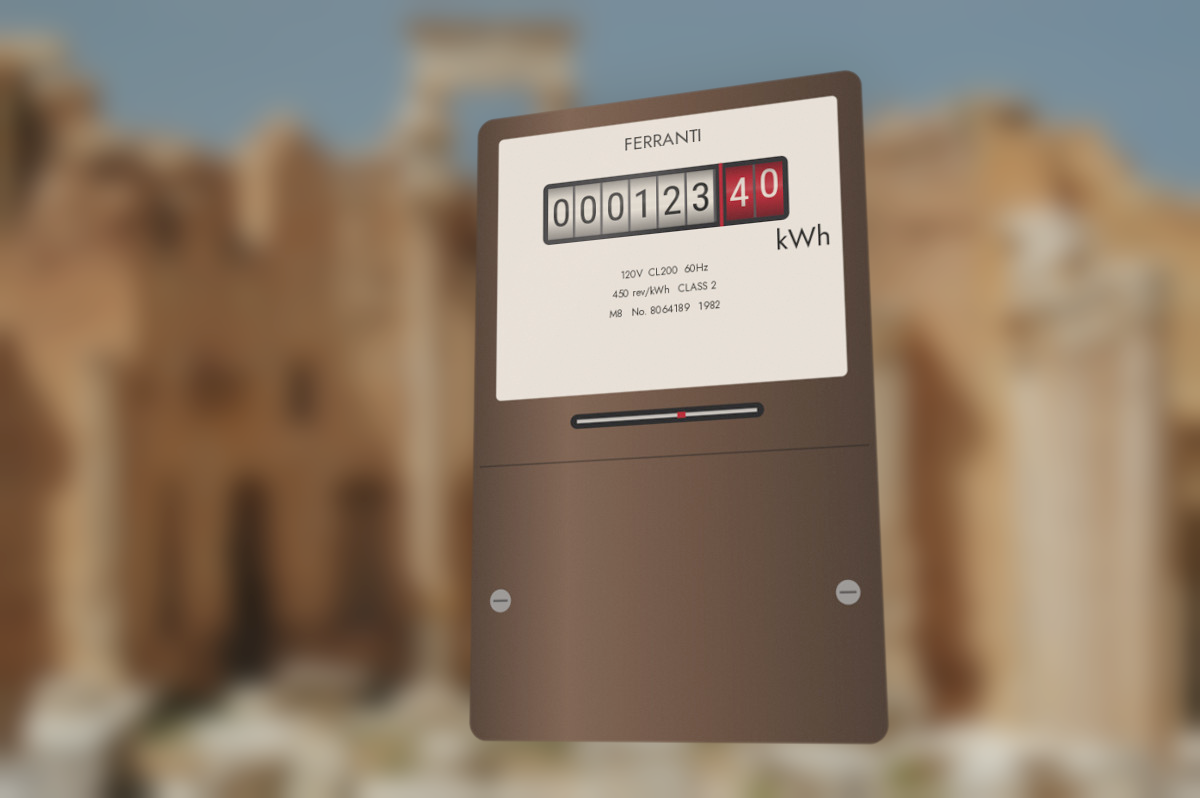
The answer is kWh 123.40
